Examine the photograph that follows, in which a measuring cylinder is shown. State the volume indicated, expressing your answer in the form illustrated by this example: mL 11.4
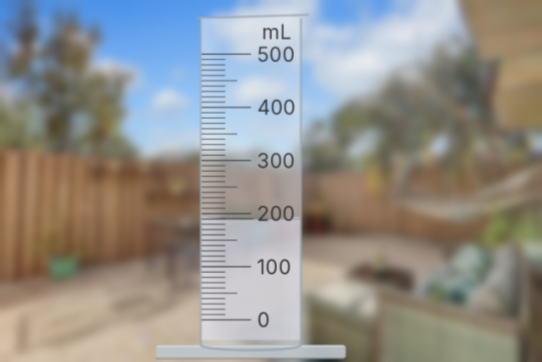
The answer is mL 190
